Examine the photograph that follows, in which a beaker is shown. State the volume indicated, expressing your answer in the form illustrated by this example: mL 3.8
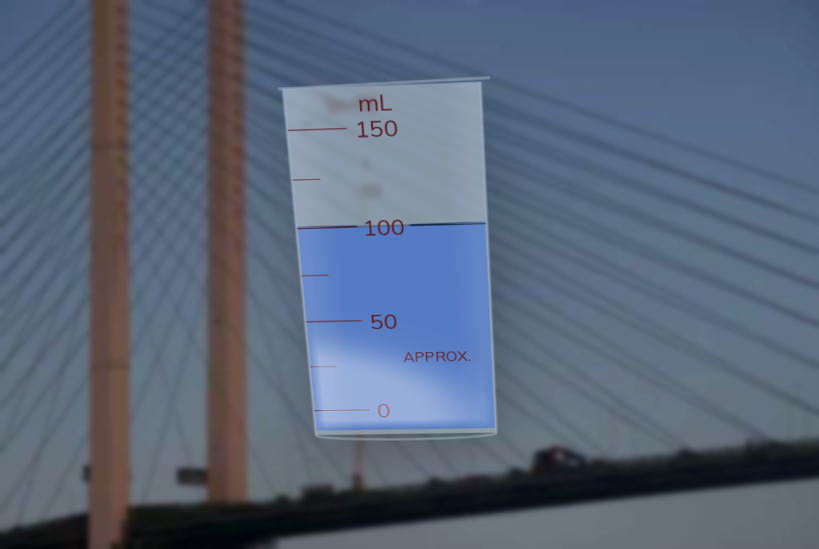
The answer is mL 100
